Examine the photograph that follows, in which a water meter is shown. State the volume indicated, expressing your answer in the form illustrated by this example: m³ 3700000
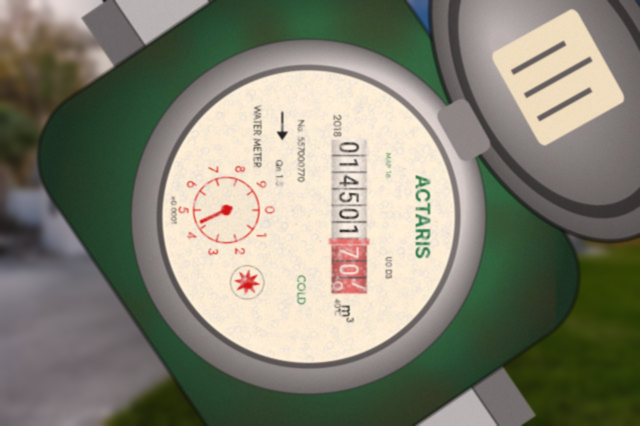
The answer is m³ 14501.7074
